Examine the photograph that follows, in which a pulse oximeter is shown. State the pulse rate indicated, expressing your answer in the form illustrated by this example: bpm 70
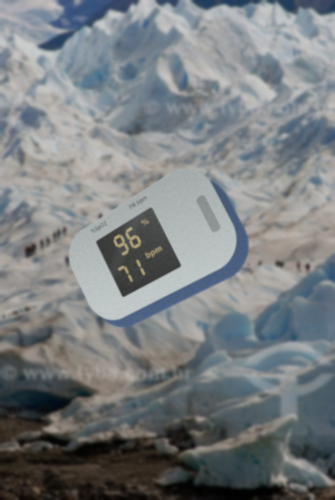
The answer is bpm 71
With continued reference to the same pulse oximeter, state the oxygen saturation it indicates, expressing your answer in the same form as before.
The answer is % 96
